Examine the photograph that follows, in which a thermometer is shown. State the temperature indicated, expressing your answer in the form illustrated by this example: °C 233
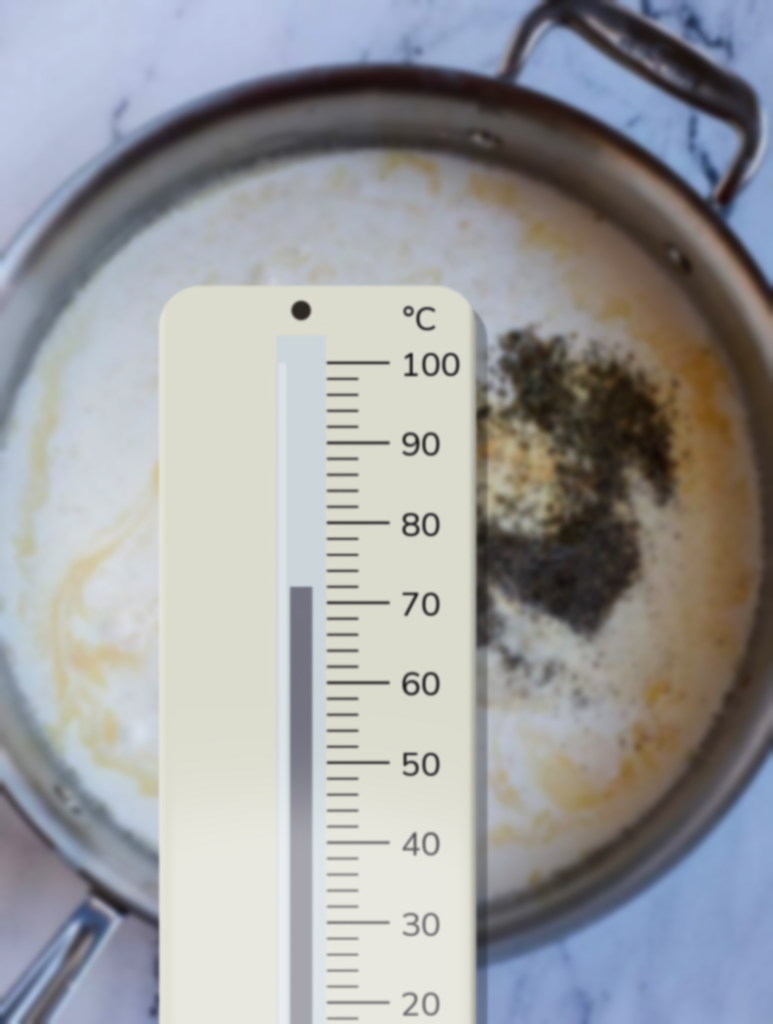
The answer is °C 72
